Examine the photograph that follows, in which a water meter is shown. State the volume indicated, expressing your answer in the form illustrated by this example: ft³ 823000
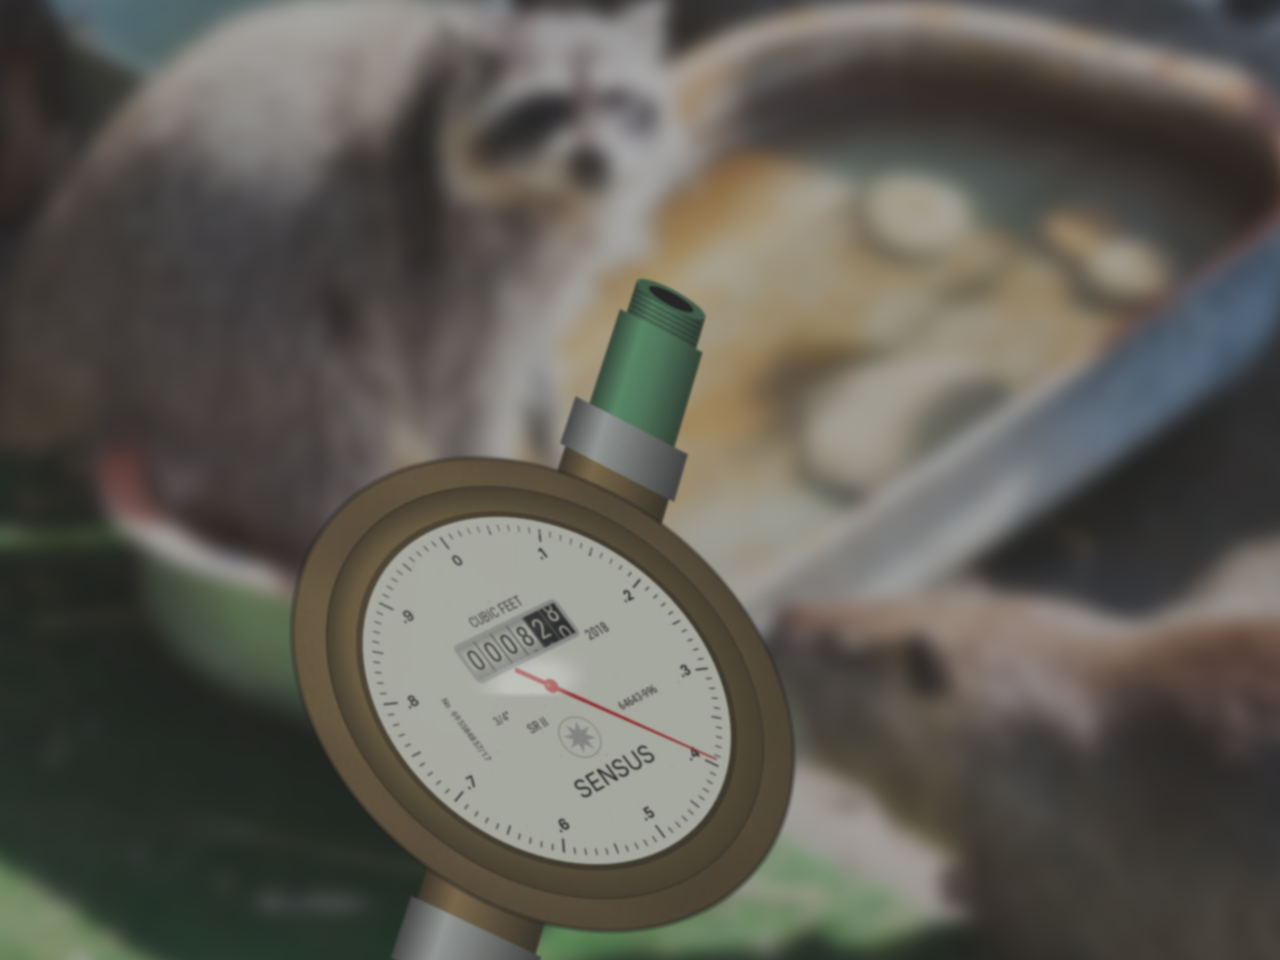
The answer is ft³ 828.39
